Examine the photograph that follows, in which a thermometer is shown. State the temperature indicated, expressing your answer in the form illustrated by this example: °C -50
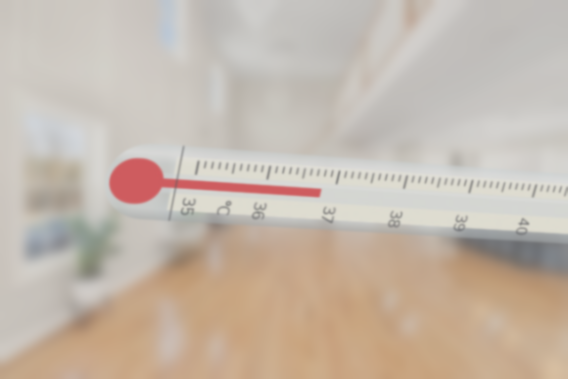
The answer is °C 36.8
